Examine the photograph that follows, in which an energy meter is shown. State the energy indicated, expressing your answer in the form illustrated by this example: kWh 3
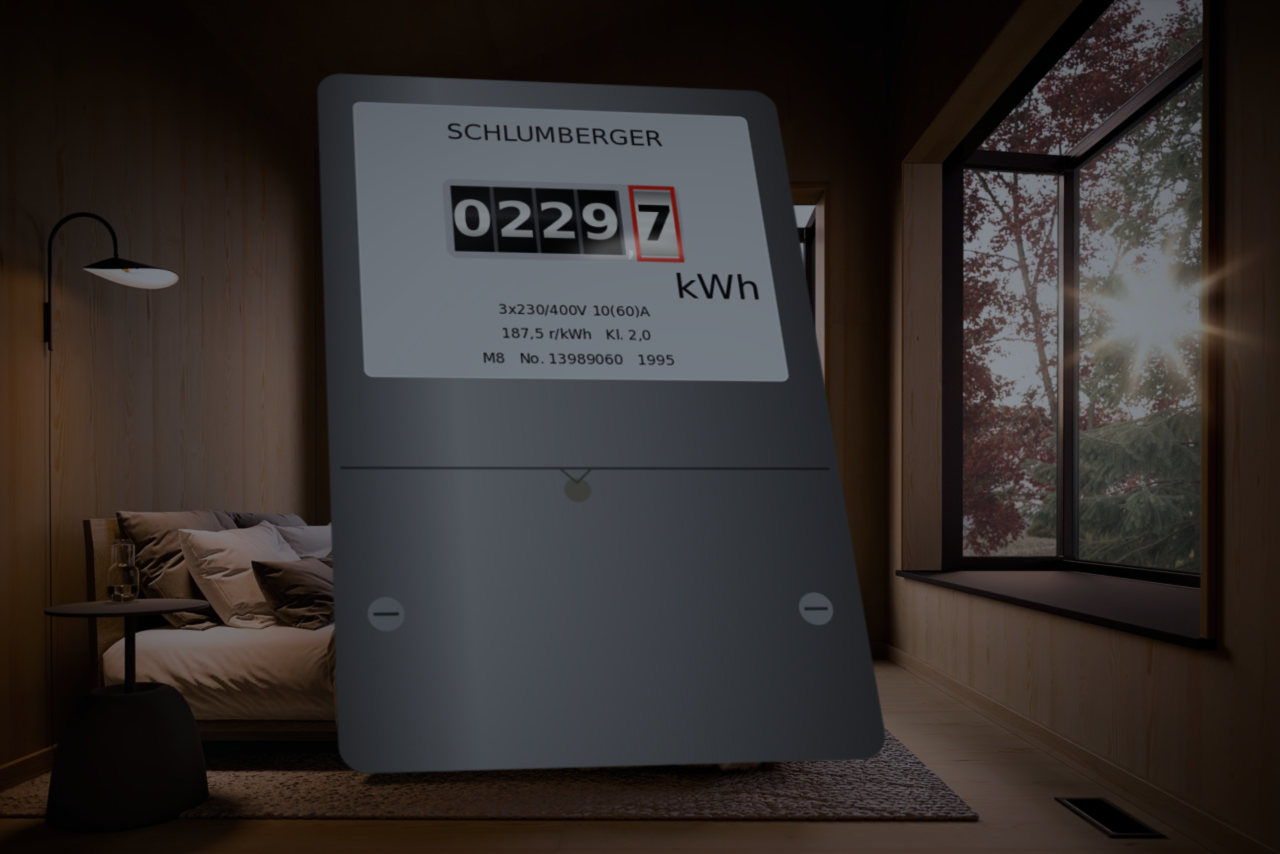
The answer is kWh 229.7
